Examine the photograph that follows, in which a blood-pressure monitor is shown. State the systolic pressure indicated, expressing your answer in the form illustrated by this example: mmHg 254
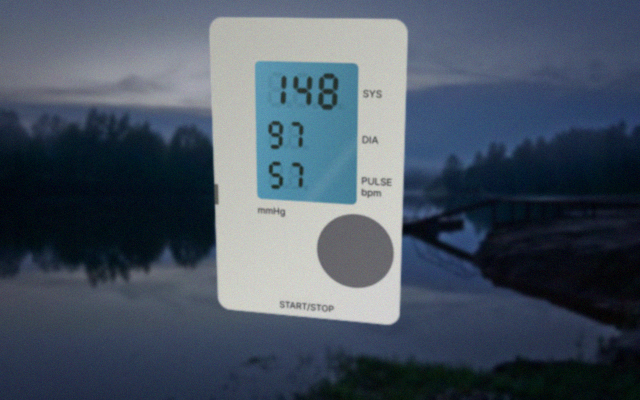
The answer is mmHg 148
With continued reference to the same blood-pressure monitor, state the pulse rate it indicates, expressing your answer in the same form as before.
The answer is bpm 57
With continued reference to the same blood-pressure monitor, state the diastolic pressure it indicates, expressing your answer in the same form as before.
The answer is mmHg 97
